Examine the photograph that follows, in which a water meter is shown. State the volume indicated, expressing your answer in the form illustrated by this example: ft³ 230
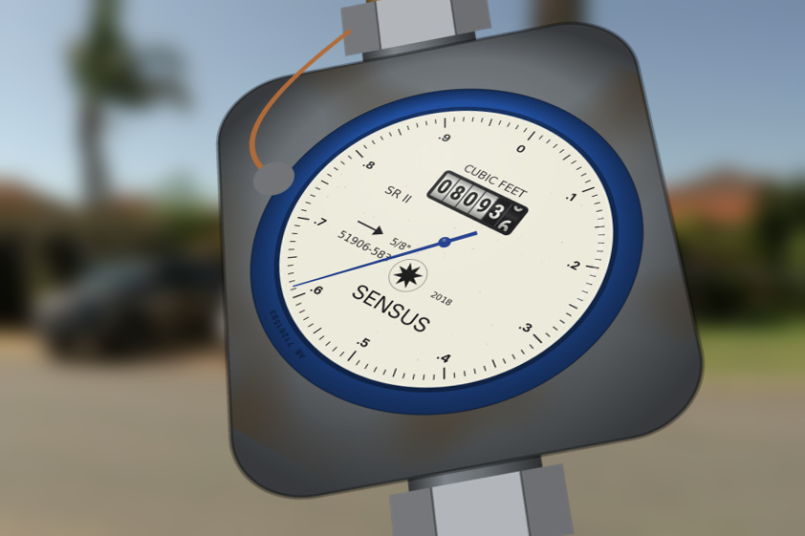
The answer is ft³ 80935.61
